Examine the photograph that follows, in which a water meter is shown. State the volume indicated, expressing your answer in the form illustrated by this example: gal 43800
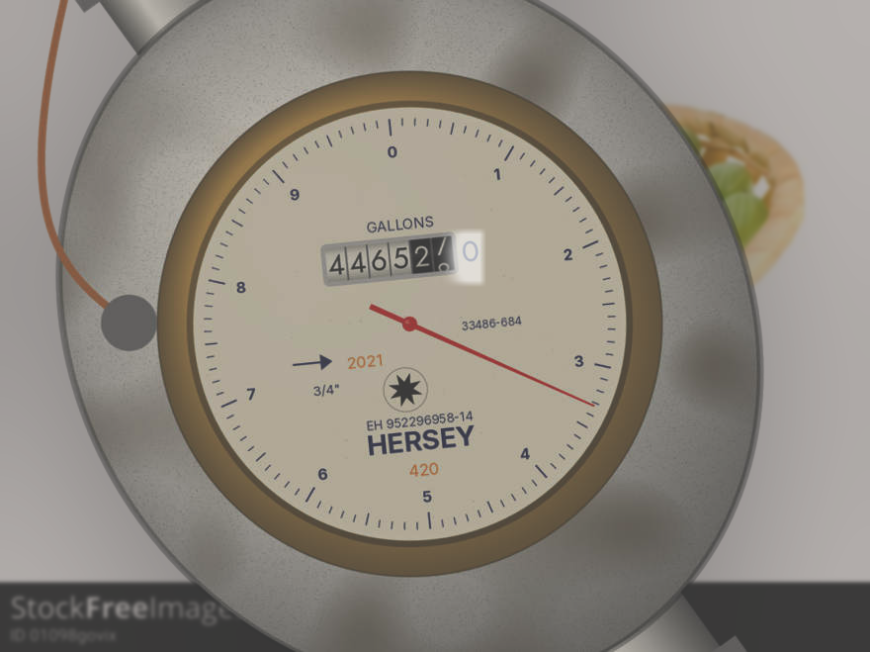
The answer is gal 4465273.3
